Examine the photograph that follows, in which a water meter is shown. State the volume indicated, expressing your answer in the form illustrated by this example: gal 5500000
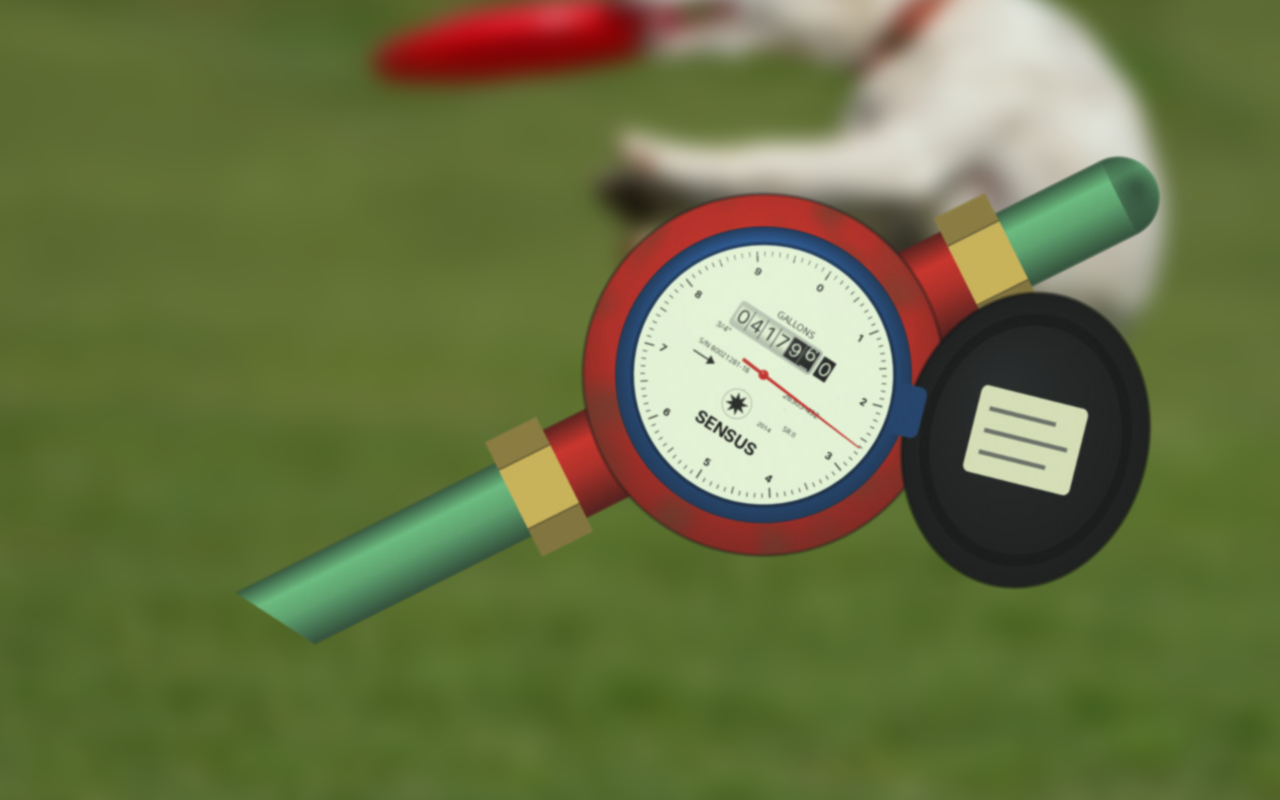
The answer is gal 417962.6
